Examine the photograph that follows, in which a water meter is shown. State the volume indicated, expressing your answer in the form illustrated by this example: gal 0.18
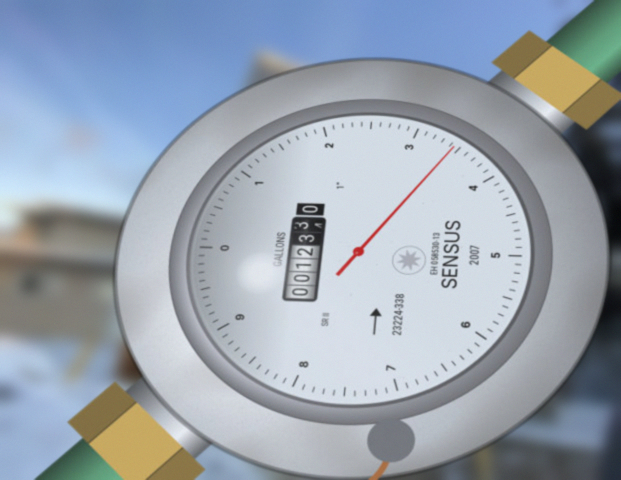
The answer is gal 12333.4
